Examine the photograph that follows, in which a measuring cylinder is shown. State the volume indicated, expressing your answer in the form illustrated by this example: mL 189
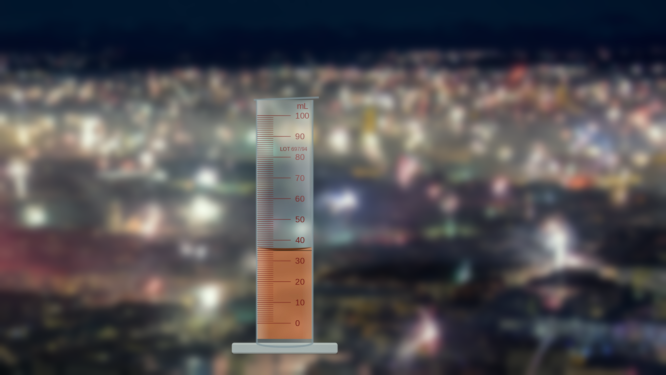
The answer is mL 35
